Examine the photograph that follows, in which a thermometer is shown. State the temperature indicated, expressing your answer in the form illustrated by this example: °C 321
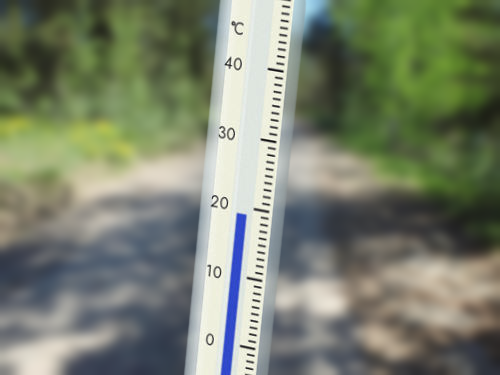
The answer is °C 19
